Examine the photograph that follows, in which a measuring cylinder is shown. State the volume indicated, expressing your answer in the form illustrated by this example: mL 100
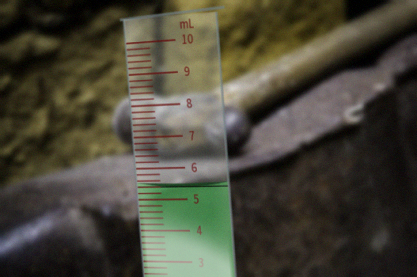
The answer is mL 5.4
